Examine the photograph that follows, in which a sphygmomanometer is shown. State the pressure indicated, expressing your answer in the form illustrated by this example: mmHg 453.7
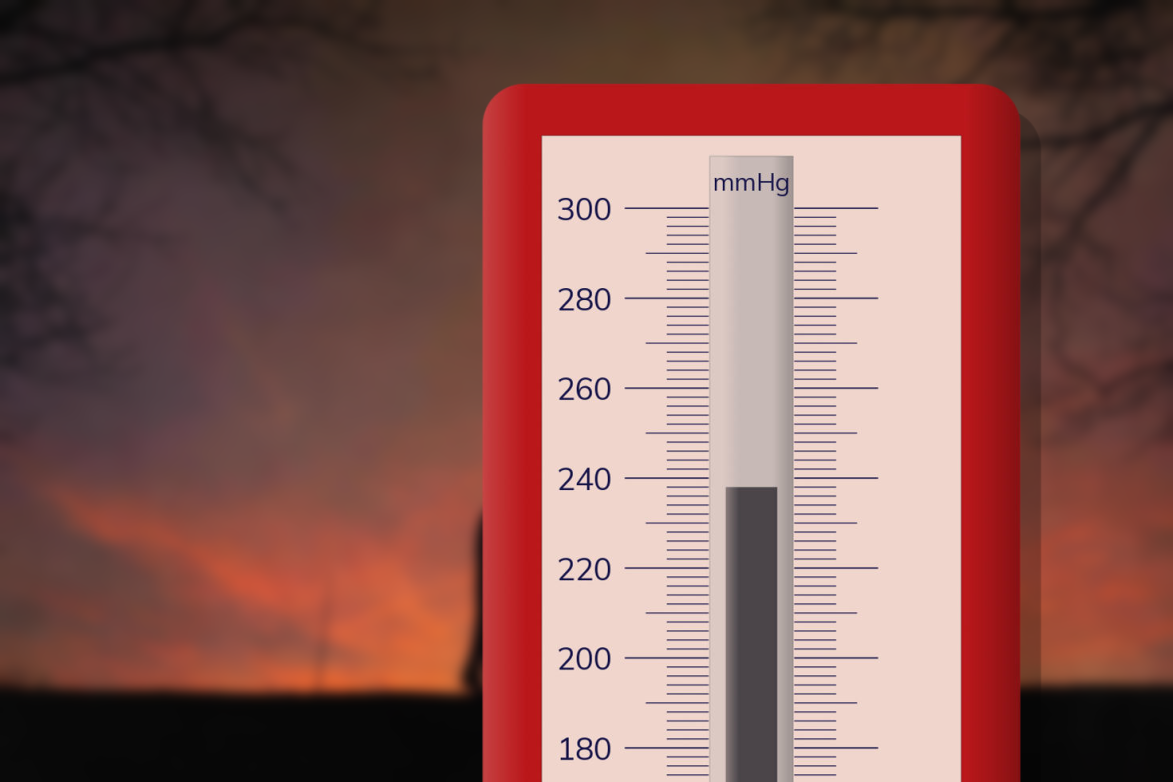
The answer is mmHg 238
